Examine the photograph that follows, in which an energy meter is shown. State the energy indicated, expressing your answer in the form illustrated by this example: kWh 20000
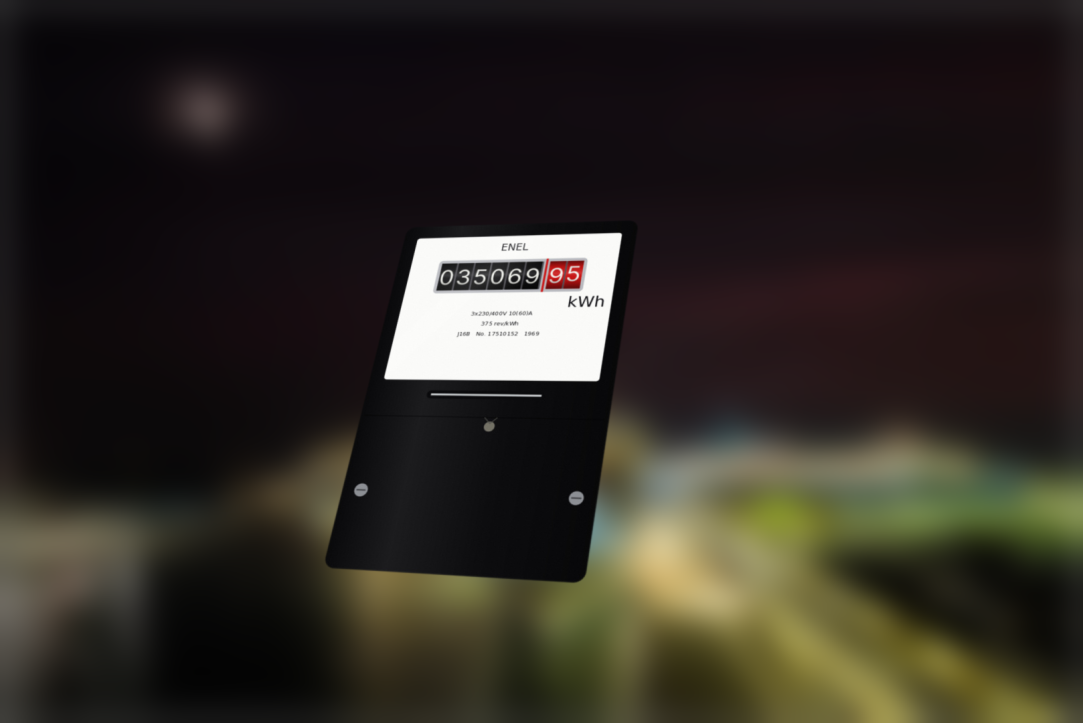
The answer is kWh 35069.95
